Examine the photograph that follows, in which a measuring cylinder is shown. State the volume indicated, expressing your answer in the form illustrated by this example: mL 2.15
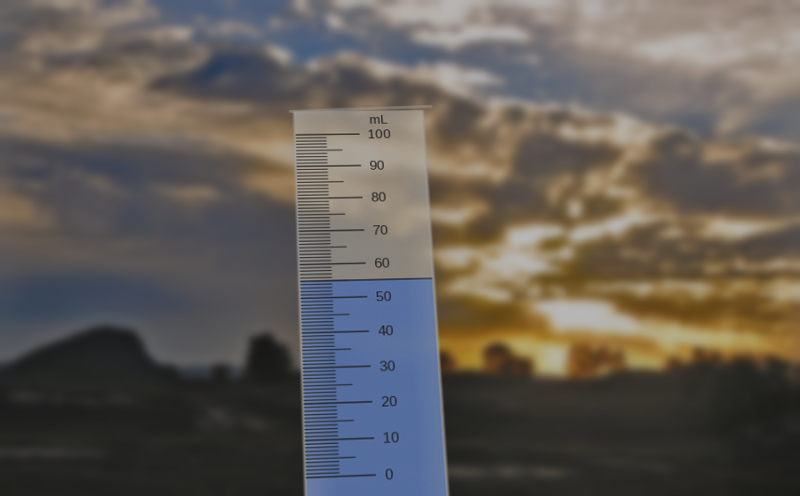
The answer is mL 55
